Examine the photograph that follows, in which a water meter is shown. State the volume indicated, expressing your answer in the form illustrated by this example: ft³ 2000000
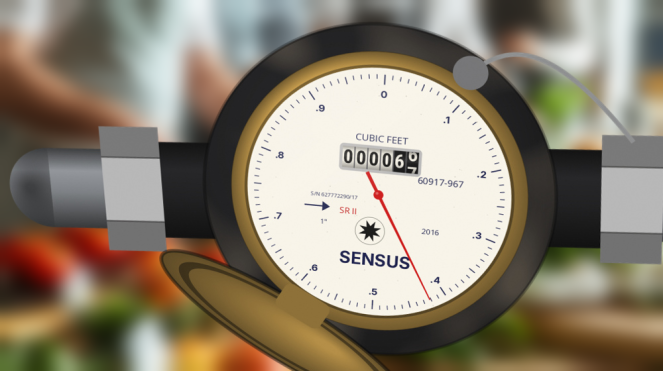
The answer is ft³ 66.42
